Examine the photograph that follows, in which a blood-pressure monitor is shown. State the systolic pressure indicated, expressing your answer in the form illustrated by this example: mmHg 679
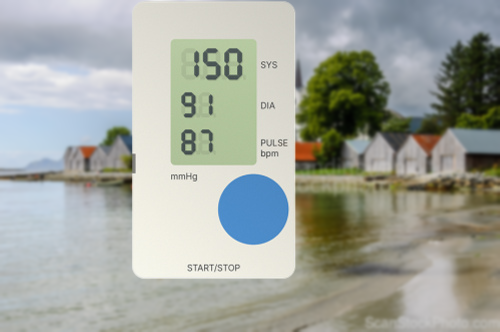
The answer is mmHg 150
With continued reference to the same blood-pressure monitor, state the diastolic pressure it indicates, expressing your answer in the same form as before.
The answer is mmHg 91
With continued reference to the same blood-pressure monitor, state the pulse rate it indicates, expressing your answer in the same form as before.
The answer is bpm 87
